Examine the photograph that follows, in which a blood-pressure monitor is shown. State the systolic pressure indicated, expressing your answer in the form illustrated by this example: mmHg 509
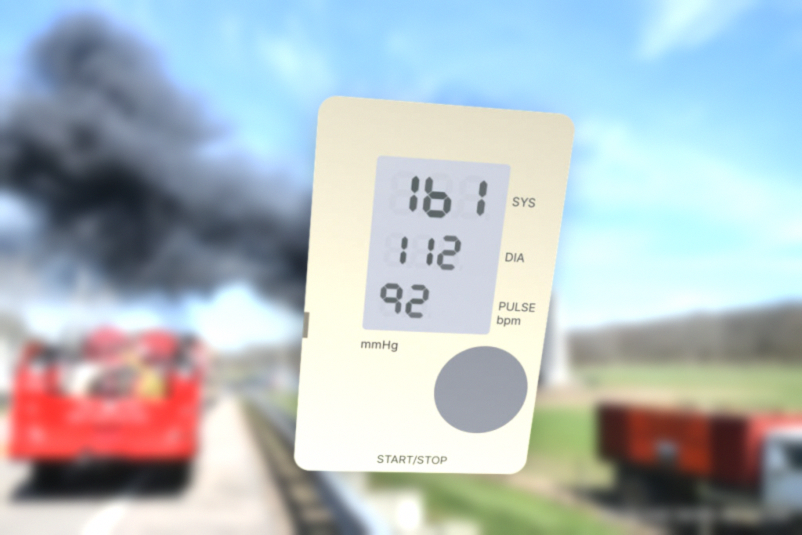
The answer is mmHg 161
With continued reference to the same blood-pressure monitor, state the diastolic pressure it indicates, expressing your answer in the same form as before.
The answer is mmHg 112
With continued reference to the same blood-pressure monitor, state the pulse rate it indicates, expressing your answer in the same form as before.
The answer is bpm 92
